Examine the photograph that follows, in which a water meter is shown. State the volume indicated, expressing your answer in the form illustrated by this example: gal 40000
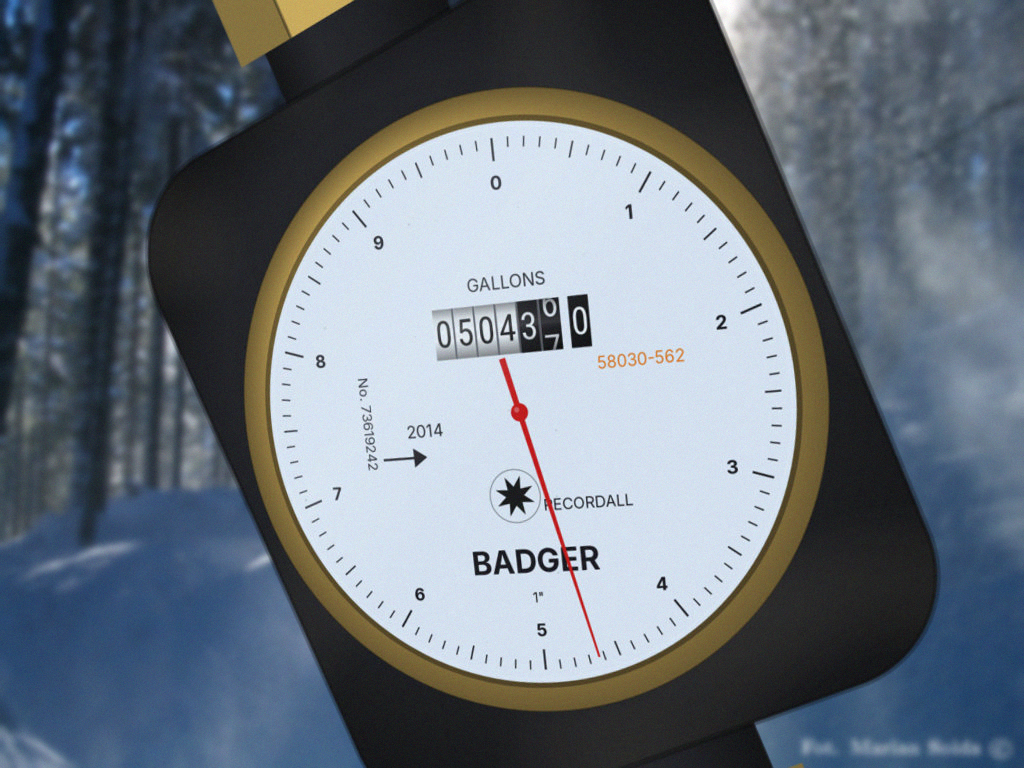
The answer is gal 504364.6
